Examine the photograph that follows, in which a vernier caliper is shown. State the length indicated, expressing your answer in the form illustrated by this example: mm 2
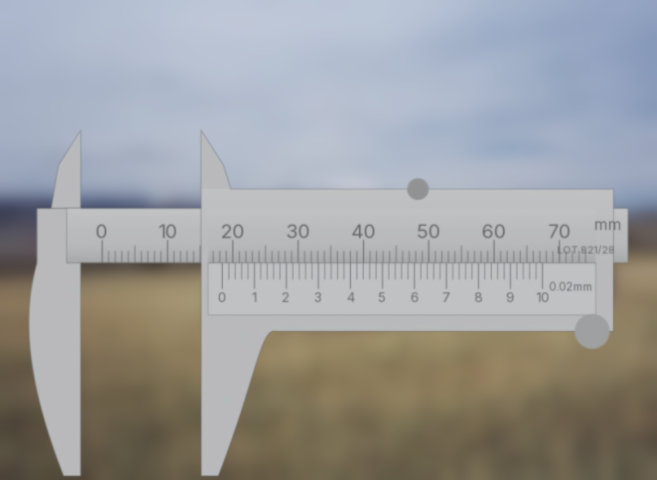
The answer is mm 18.4
